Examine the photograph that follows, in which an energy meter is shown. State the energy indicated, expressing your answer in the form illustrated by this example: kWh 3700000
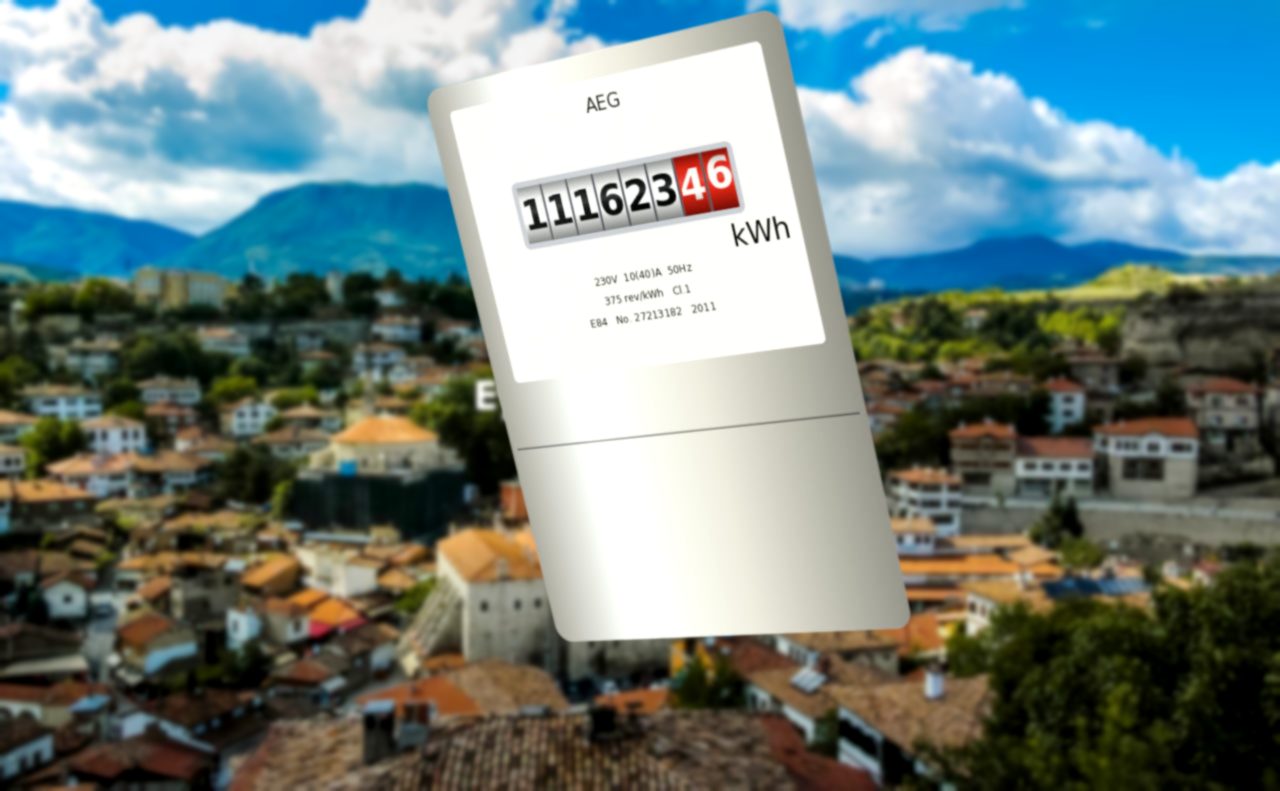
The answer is kWh 111623.46
